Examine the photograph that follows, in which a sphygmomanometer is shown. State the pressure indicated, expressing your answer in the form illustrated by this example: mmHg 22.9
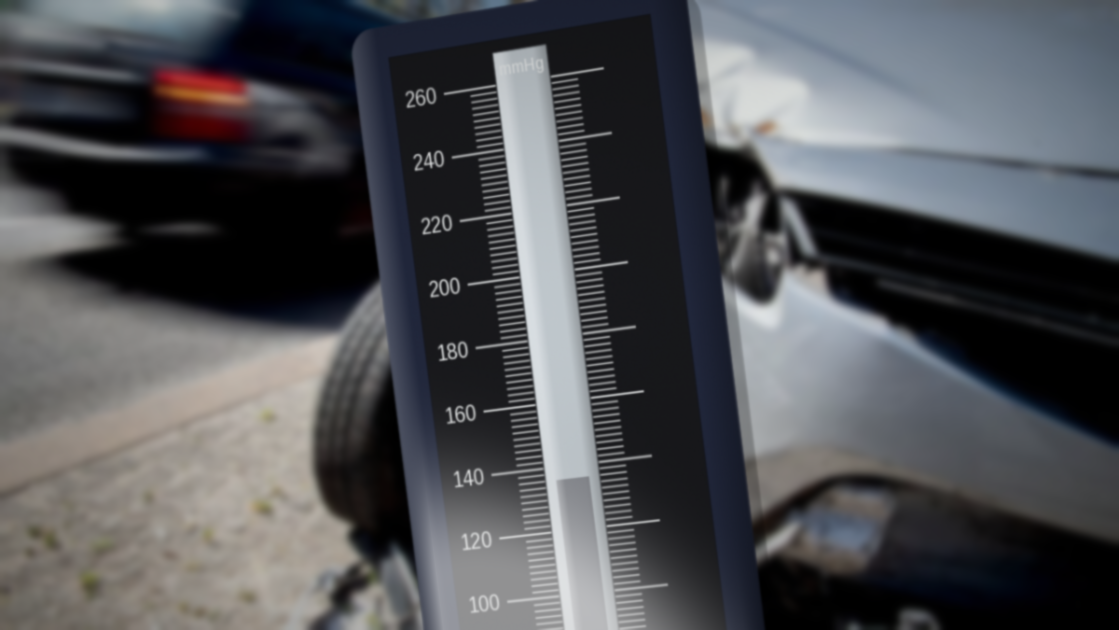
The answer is mmHg 136
